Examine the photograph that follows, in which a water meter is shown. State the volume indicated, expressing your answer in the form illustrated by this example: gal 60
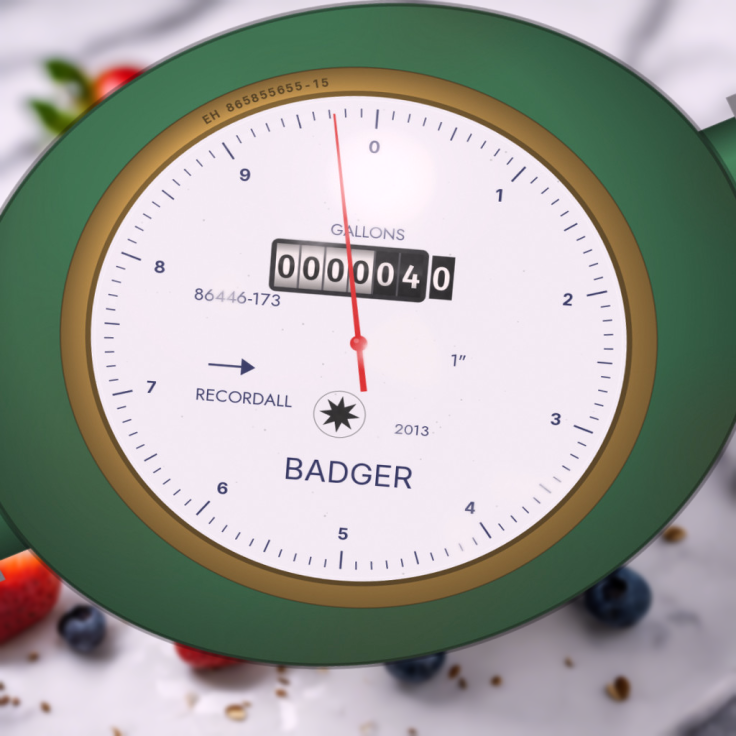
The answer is gal 39.7
